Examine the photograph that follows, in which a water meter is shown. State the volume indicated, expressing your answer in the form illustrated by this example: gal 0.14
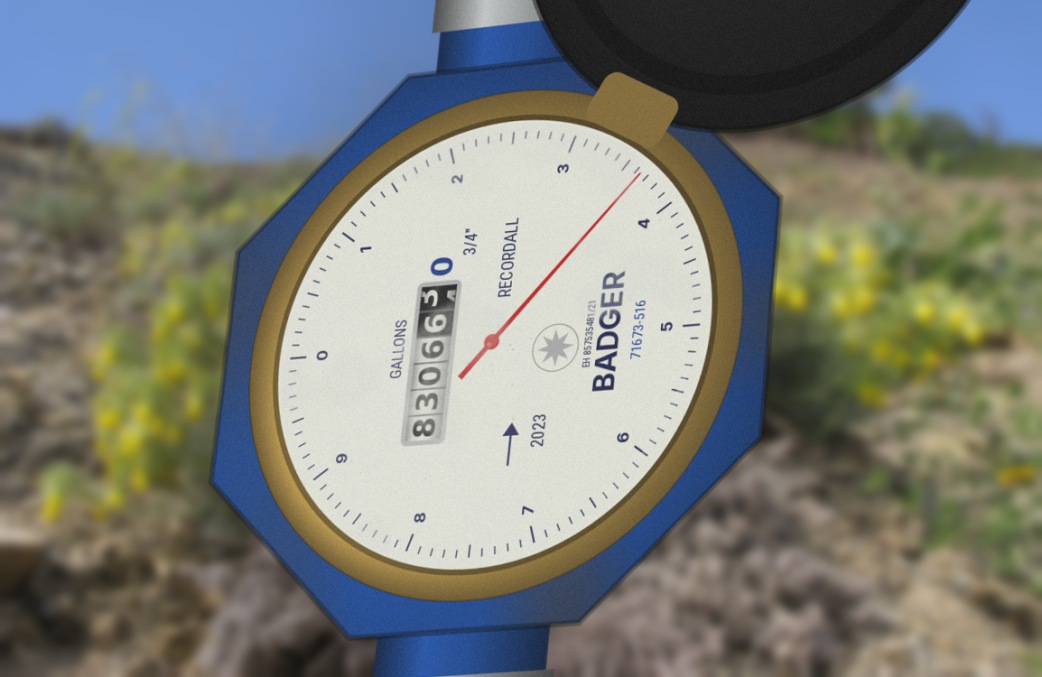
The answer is gal 8306633.6
